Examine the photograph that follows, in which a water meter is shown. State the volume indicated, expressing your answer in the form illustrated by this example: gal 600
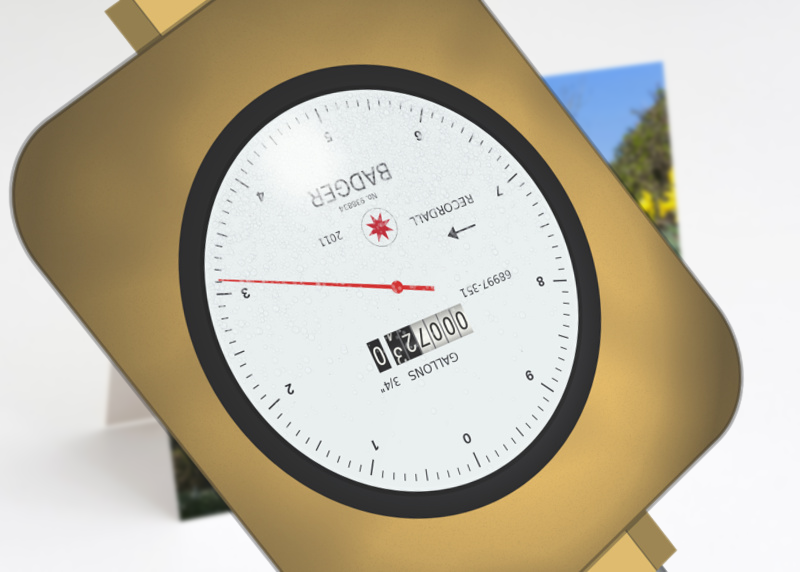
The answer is gal 7233.1
